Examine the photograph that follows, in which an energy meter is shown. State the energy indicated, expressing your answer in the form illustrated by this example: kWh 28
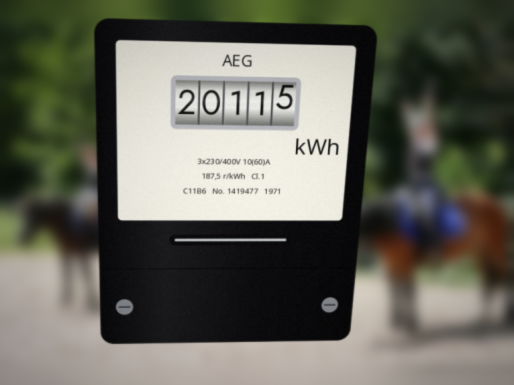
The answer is kWh 20115
